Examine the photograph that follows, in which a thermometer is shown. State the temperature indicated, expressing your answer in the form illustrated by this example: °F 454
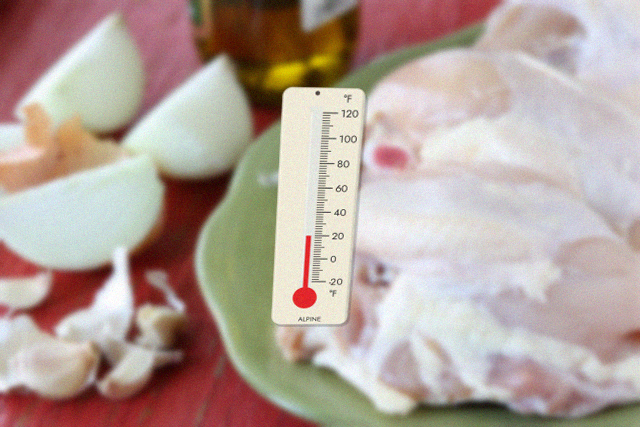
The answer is °F 20
